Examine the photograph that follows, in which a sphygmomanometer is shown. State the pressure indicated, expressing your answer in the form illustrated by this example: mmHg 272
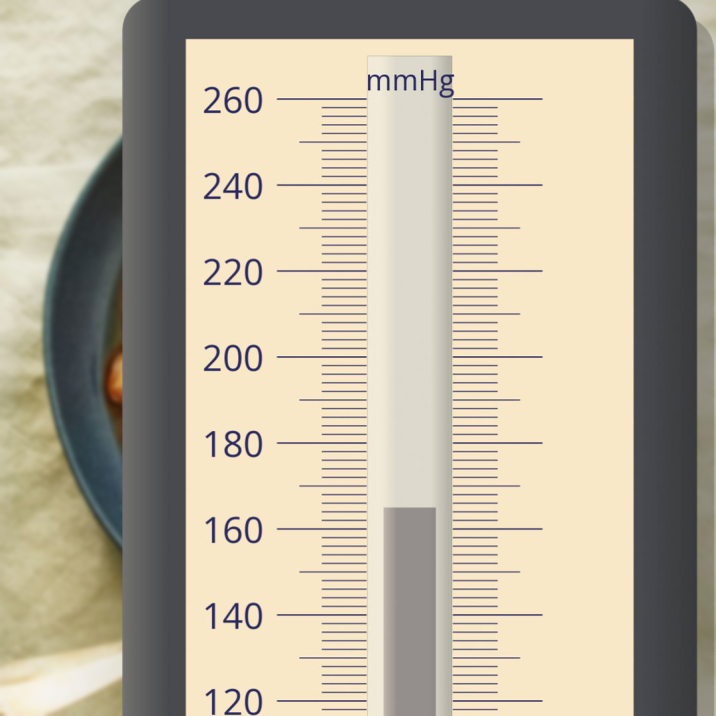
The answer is mmHg 165
